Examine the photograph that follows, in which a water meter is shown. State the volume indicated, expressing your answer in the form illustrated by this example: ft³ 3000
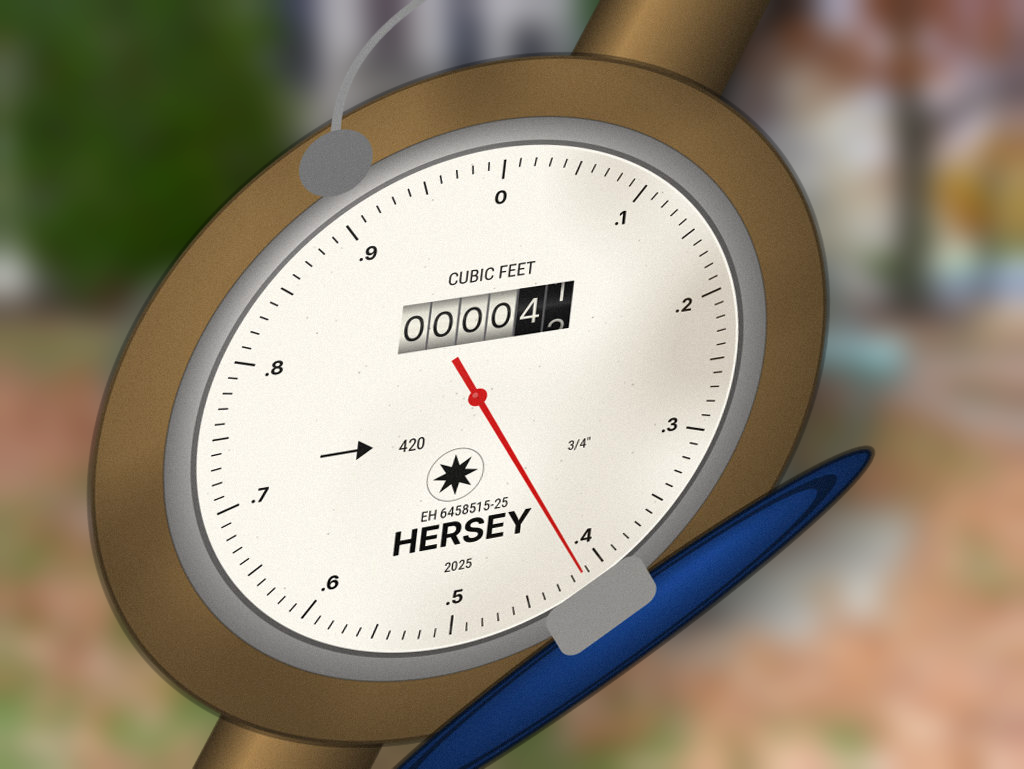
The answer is ft³ 41.41
